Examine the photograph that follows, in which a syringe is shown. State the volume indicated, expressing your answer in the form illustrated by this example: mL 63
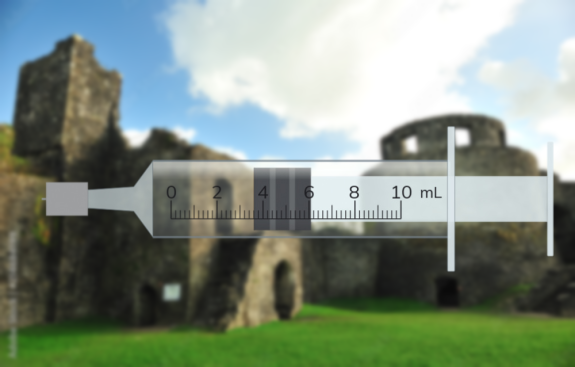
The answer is mL 3.6
